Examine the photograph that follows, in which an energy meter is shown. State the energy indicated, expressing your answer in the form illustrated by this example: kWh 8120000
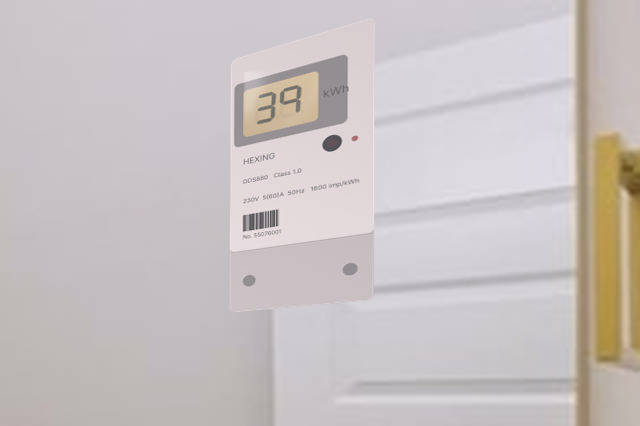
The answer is kWh 39
